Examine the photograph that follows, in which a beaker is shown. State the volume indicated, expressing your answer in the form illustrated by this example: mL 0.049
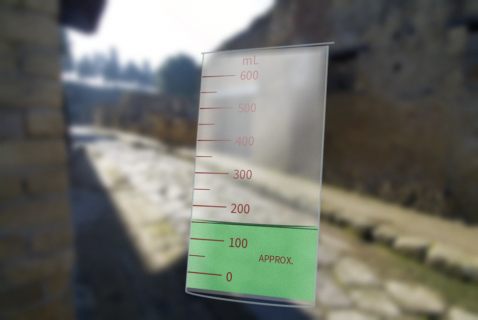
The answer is mL 150
